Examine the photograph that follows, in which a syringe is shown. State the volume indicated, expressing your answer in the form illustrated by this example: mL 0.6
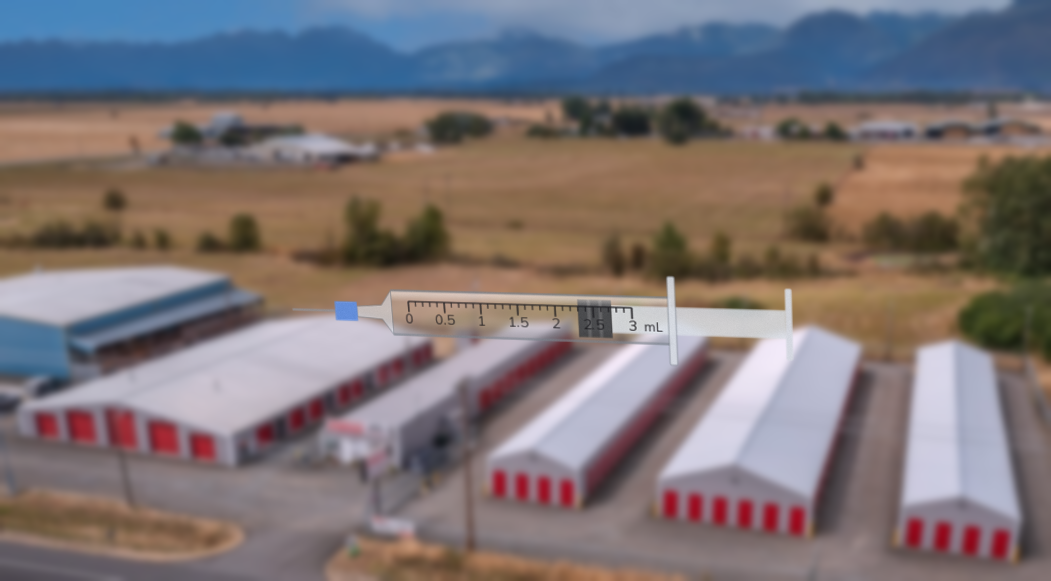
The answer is mL 2.3
